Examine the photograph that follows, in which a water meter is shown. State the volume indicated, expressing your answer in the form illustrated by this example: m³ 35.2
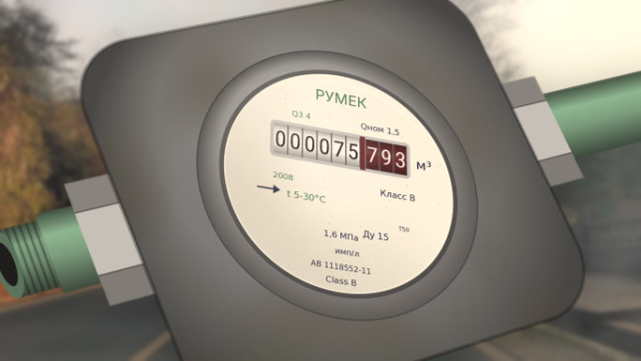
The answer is m³ 75.793
